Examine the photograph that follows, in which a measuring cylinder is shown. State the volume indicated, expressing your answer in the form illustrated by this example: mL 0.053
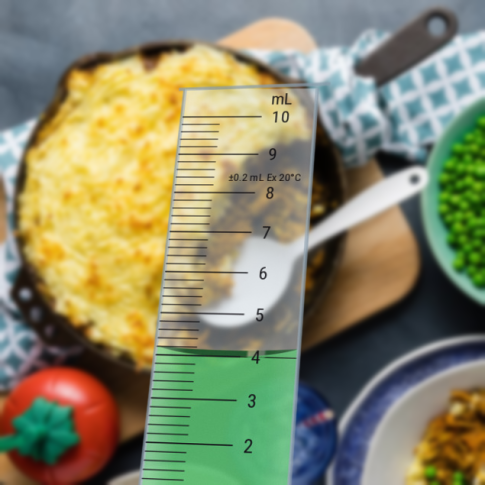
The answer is mL 4
